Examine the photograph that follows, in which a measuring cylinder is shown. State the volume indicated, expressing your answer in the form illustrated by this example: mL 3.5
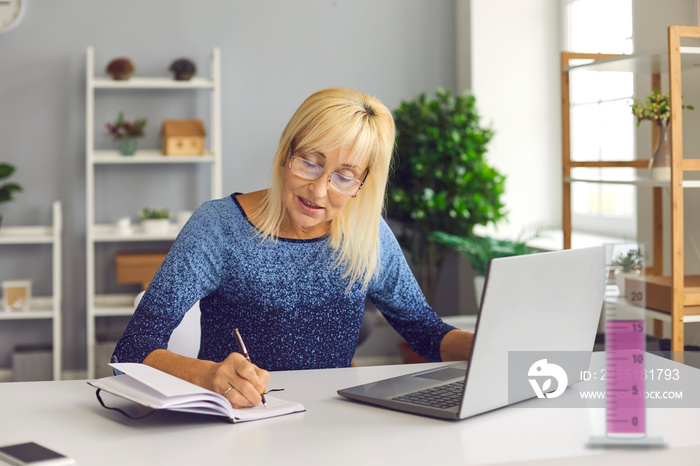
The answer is mL 16
